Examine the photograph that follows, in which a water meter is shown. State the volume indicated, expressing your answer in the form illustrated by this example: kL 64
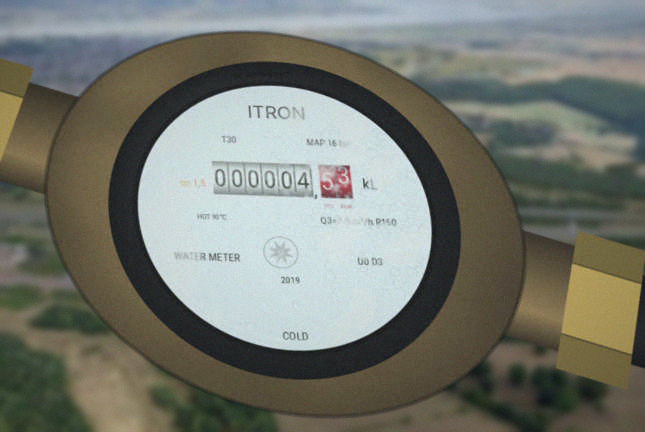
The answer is kL 4.53
